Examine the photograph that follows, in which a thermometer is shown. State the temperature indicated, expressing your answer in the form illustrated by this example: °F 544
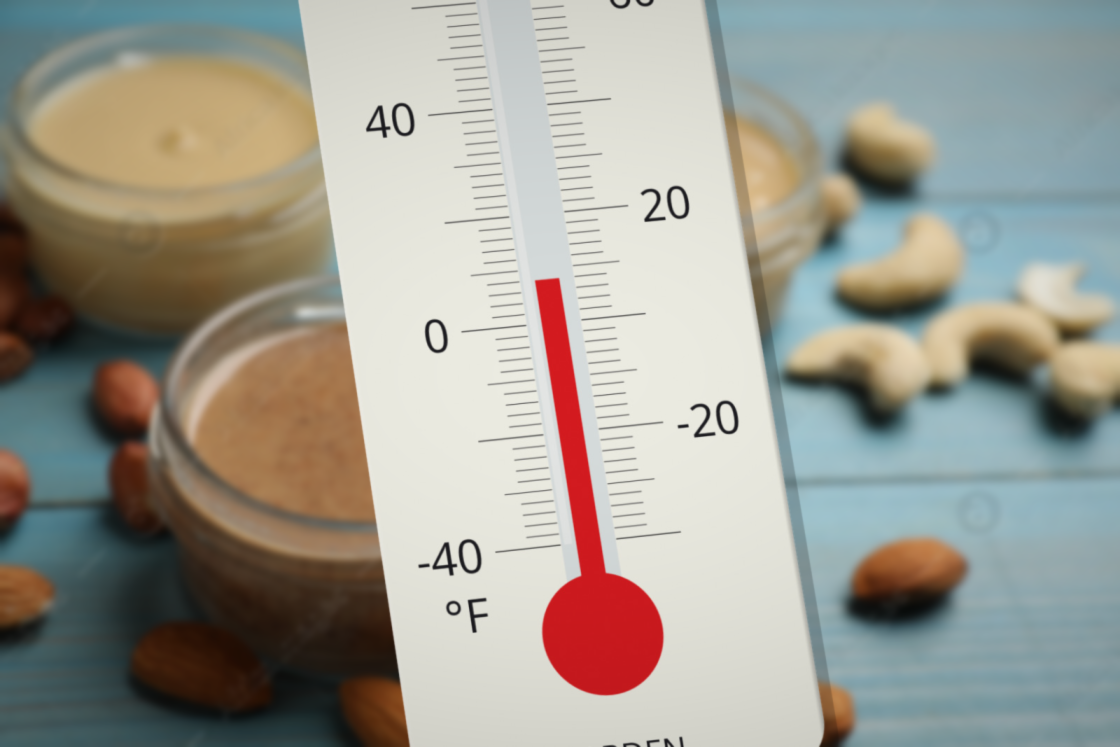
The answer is °F 8
